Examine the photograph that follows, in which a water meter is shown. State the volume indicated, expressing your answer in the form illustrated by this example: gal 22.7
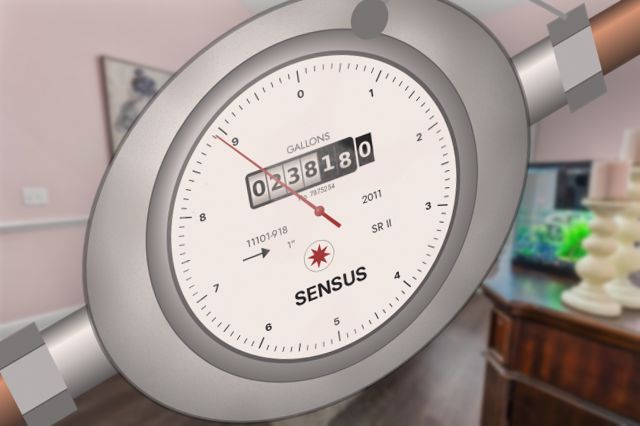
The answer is gal 238178.9
